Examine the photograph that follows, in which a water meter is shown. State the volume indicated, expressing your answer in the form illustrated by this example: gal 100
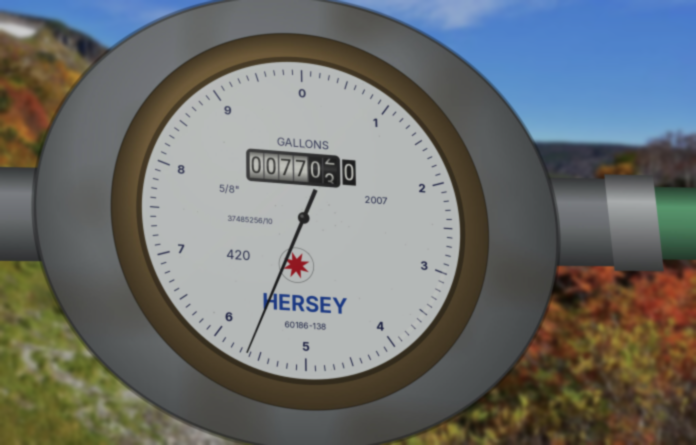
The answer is gal 77025.6
